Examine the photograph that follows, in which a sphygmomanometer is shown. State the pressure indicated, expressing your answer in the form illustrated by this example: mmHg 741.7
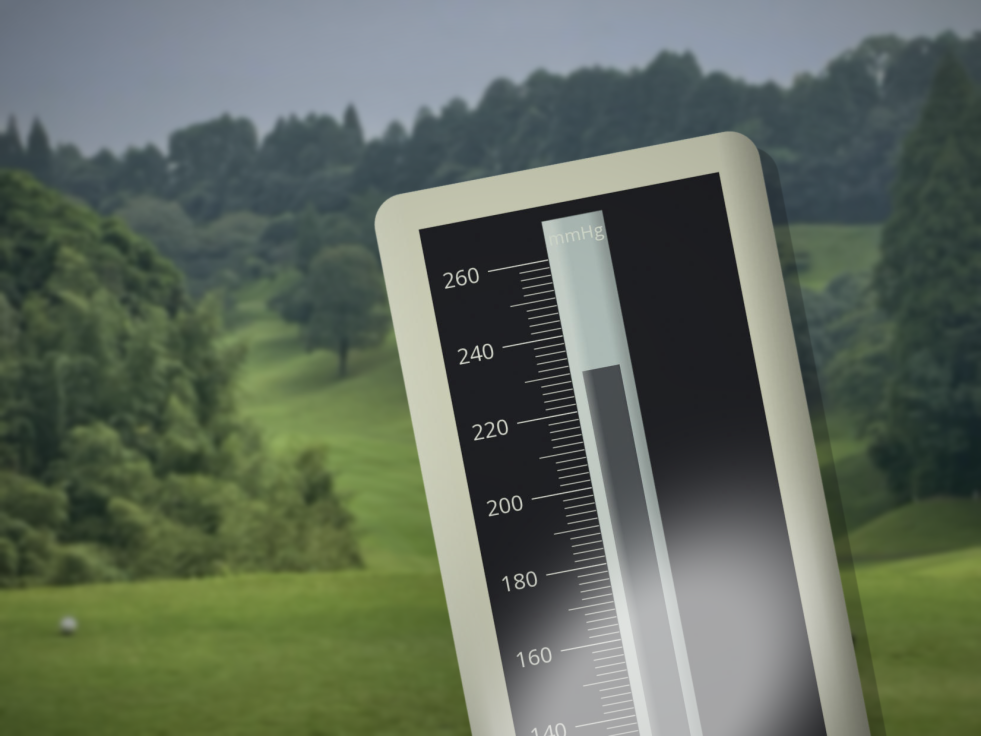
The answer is mmHg 230
